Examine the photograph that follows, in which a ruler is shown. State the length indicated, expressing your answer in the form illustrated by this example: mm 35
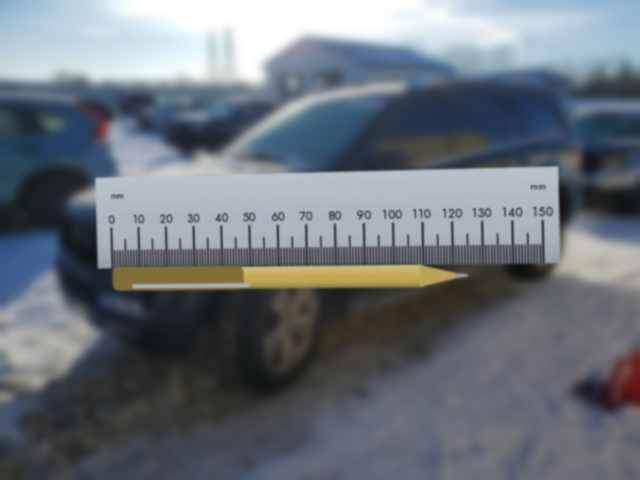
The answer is mm 125
